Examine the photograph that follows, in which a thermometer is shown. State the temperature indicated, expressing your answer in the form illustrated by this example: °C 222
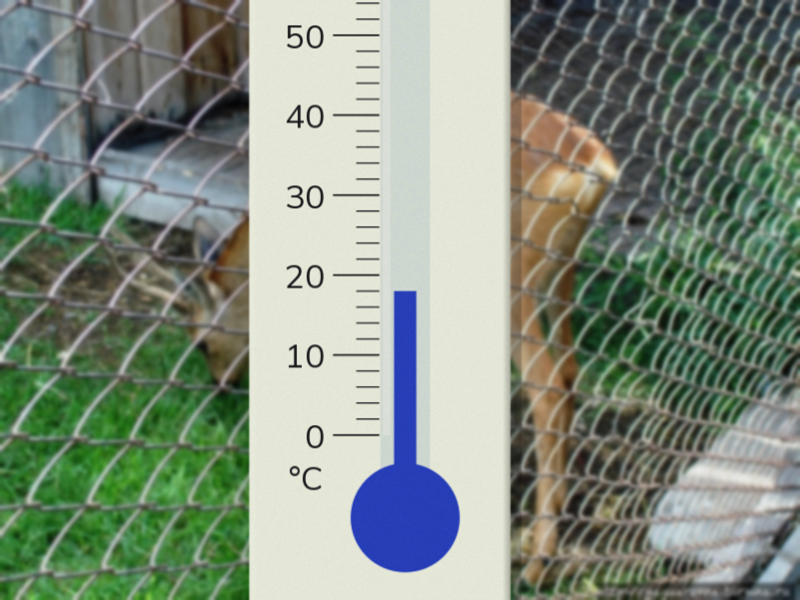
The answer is °C 18
